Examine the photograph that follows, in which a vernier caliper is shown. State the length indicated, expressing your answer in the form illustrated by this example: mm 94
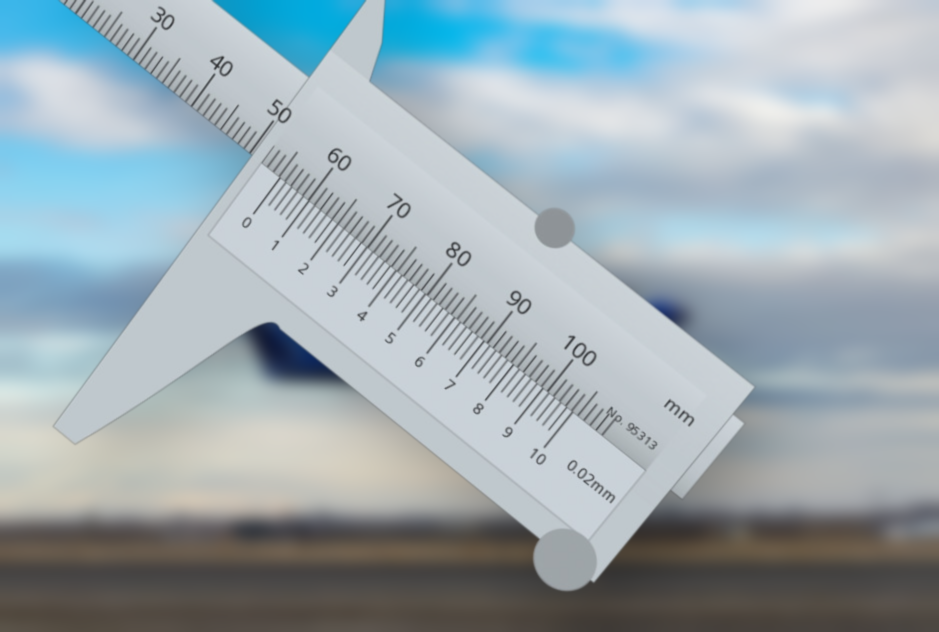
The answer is mm 55.2
